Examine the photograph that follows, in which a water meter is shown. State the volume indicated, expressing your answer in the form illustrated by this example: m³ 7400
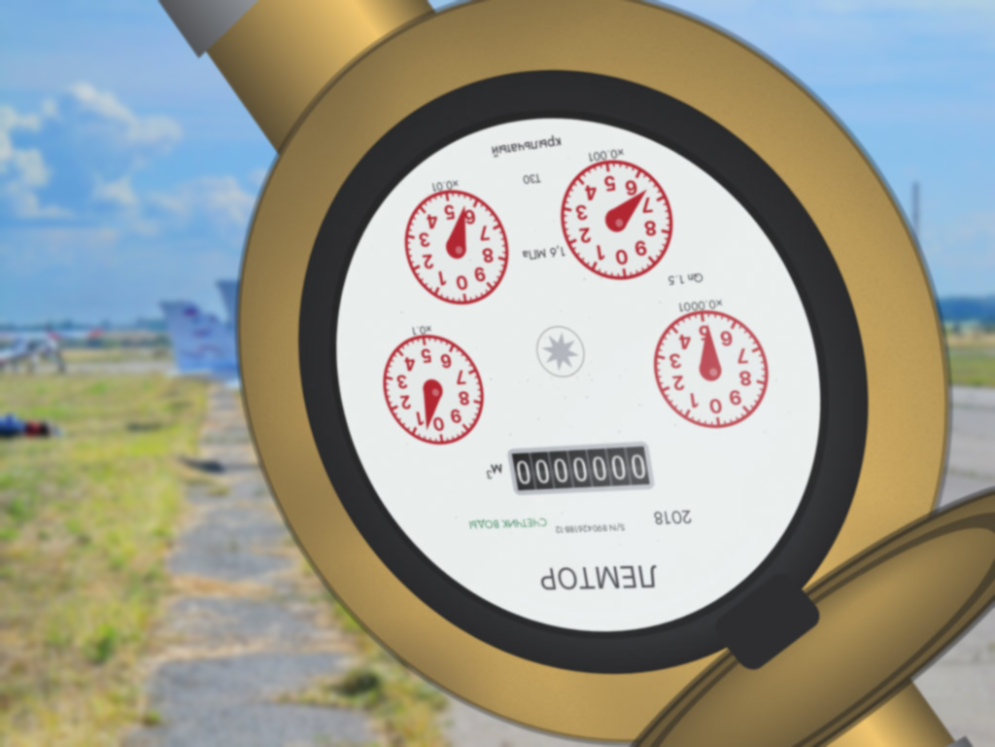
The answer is m³ 0.0565
